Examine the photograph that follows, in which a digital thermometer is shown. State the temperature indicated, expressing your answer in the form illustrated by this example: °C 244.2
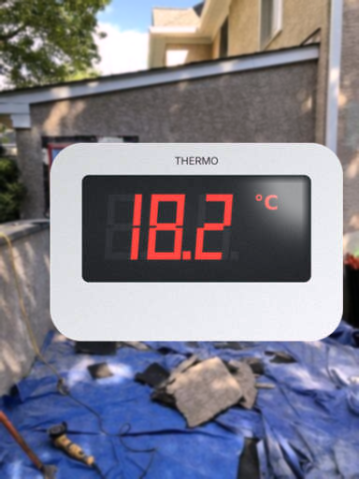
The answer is °C 18.2
